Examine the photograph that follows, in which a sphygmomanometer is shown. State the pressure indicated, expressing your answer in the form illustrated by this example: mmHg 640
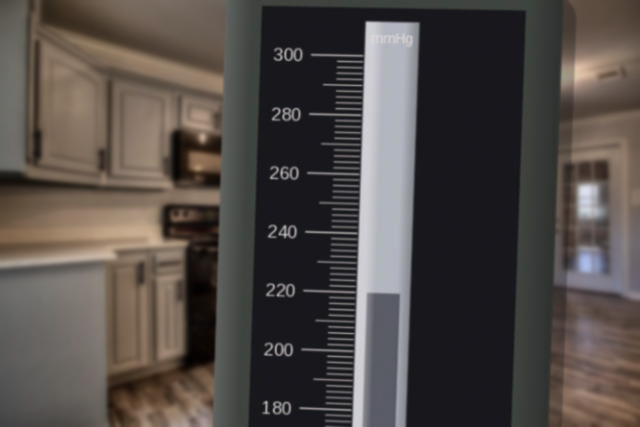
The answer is mmHg 220
